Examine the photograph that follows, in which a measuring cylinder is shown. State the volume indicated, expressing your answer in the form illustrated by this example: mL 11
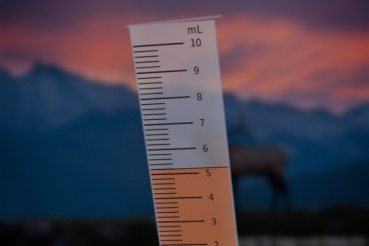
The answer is mL 5.2
